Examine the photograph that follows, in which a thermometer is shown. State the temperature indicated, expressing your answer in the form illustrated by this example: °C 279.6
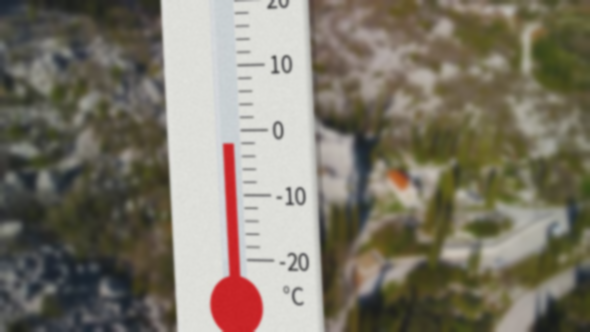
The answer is °C -2
